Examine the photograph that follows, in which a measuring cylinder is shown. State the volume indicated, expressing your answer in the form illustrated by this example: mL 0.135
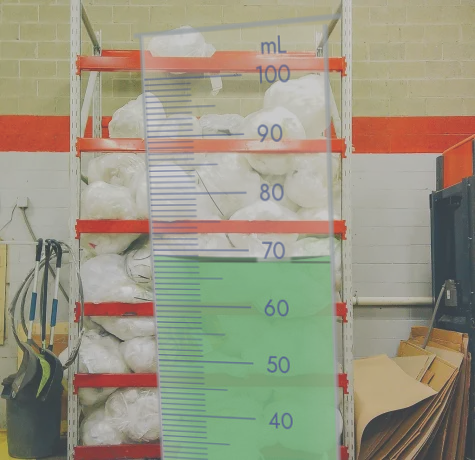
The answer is mL 68
